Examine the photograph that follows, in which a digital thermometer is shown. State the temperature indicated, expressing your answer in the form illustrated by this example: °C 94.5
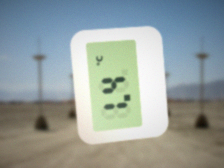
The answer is °C 1.4
